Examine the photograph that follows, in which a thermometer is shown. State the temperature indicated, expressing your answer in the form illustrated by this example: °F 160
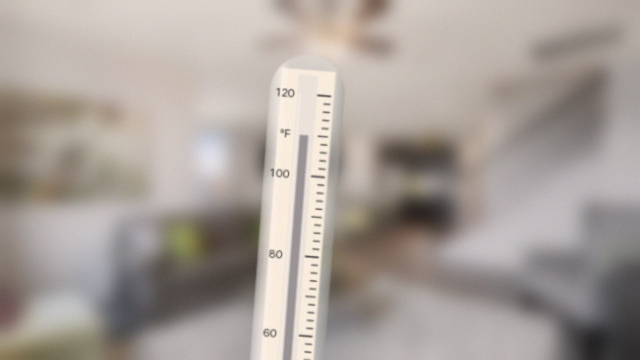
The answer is °F 110
